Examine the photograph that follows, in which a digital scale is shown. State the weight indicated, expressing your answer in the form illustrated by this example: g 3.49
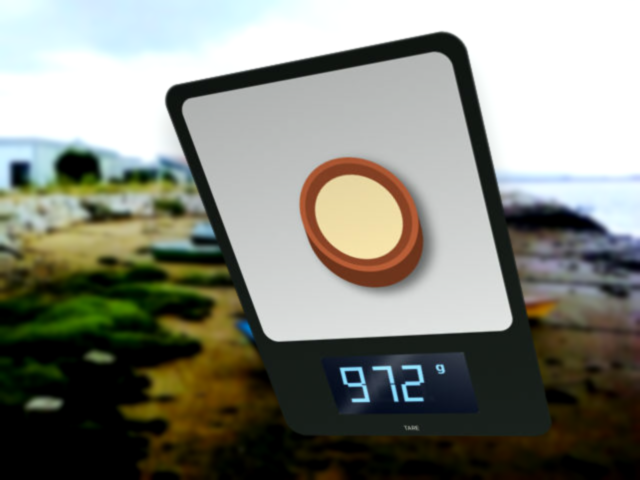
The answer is g 972
